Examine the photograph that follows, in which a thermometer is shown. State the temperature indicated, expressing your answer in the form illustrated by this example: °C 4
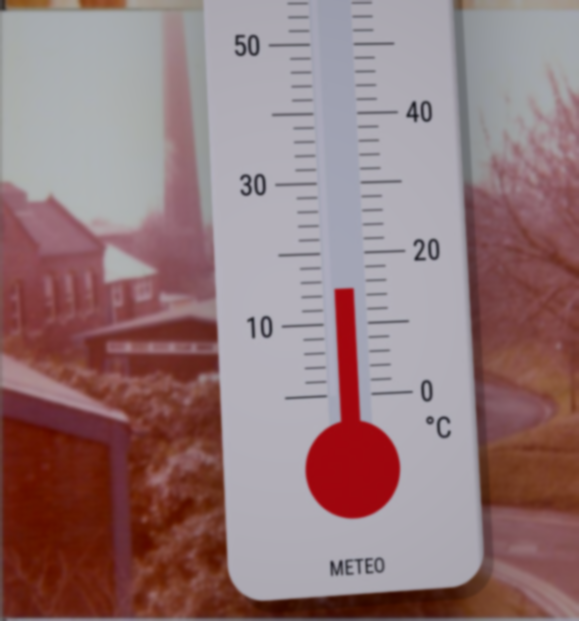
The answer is °C 15
